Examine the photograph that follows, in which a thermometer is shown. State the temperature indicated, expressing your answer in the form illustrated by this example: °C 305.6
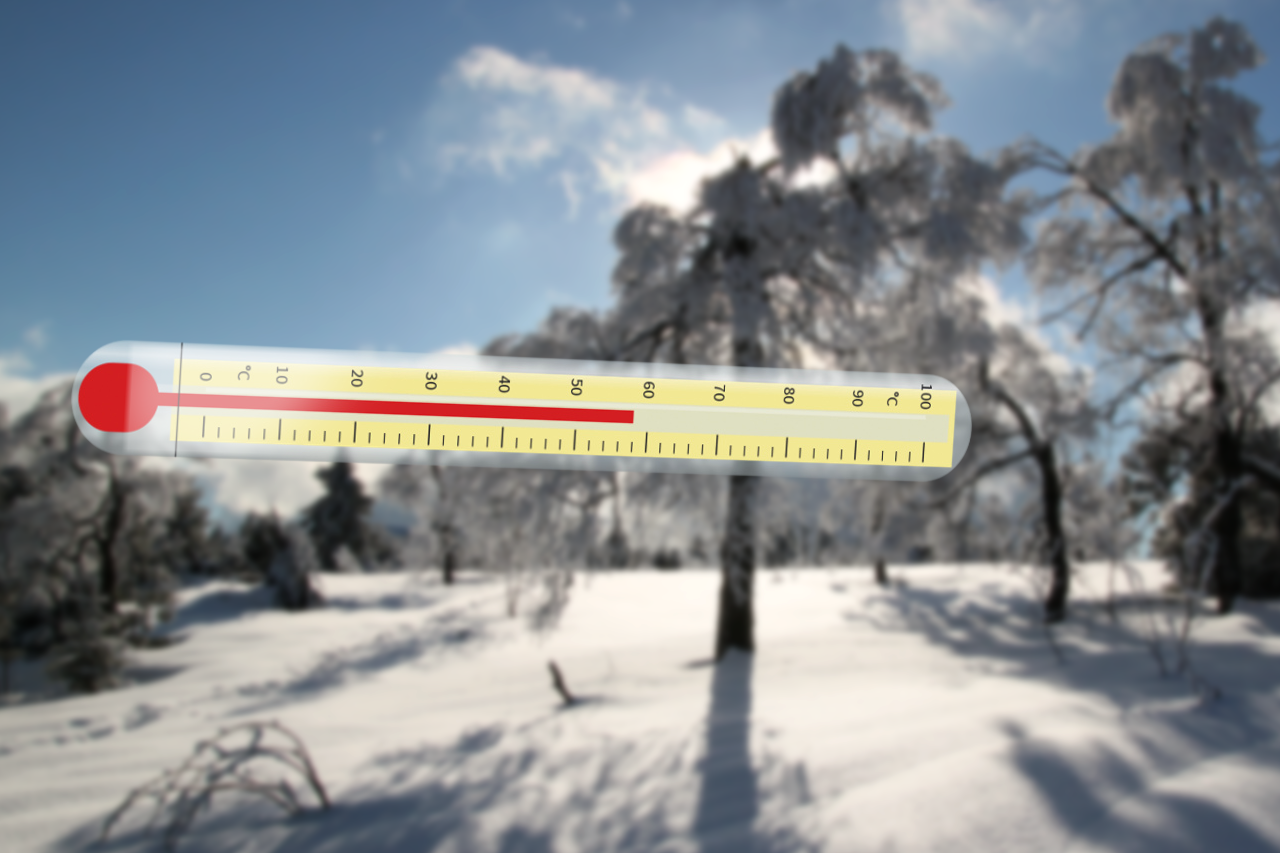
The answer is °C 58
